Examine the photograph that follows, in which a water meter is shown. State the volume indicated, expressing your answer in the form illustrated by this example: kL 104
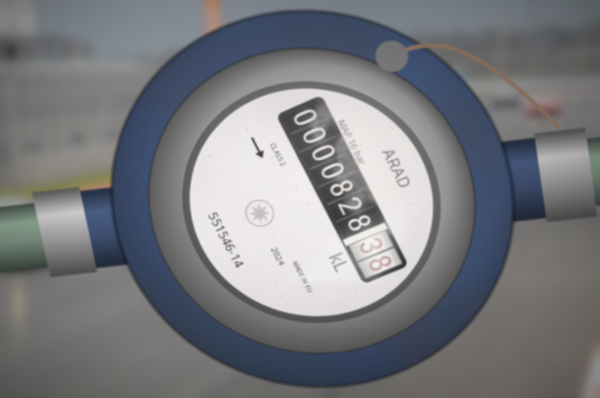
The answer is kL 828.38
